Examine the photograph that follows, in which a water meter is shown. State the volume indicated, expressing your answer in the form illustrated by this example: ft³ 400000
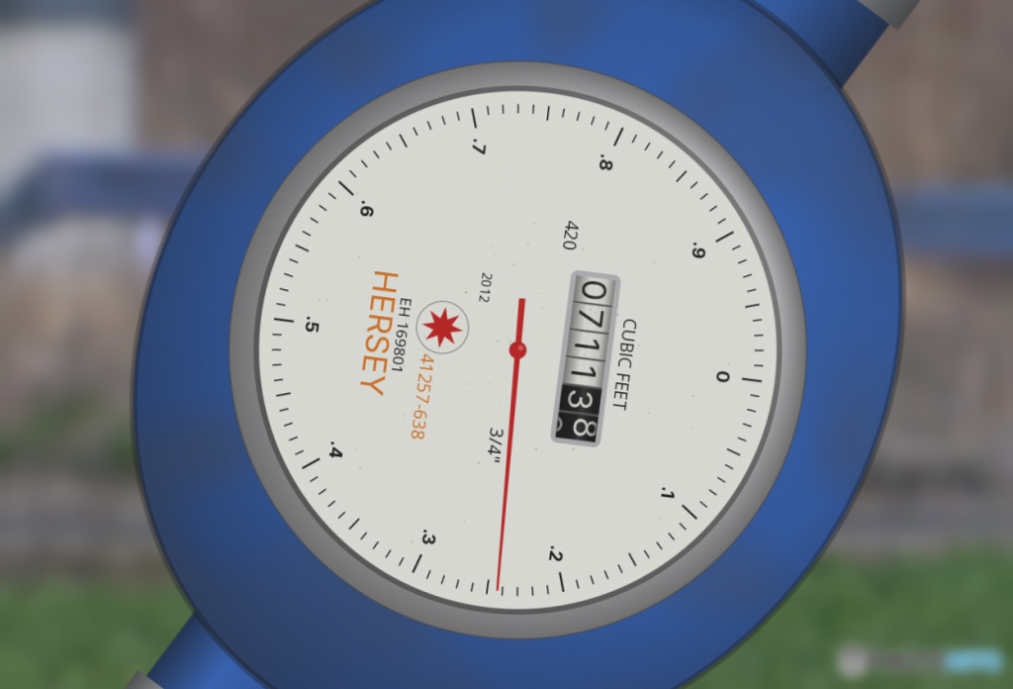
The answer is ft³ 71138.24
